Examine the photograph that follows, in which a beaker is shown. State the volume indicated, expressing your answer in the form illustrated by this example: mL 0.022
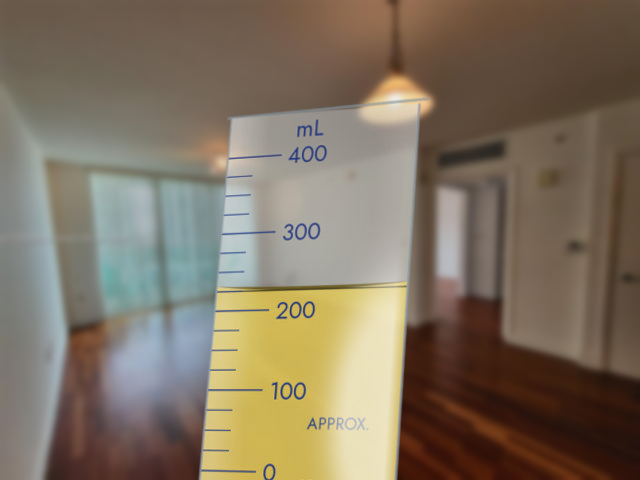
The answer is mL 225
